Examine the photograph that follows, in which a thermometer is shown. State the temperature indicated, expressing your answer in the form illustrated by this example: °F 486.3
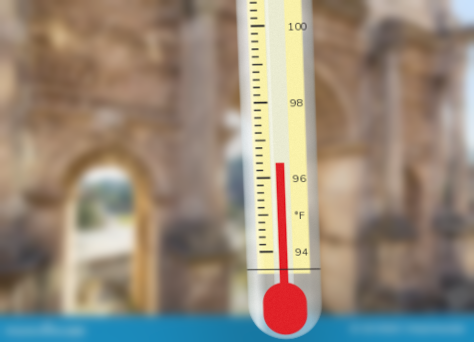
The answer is °F 96.4
